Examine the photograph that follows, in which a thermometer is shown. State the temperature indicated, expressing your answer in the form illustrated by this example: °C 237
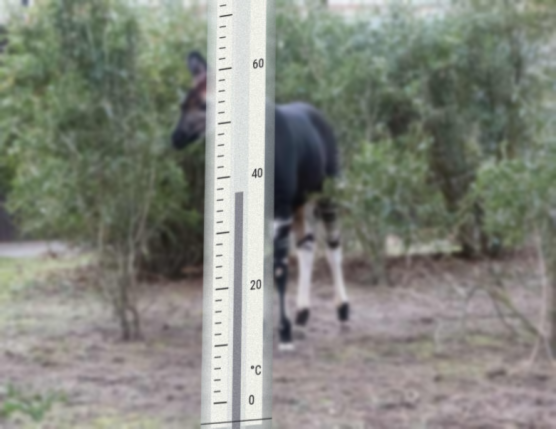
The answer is °C 37
